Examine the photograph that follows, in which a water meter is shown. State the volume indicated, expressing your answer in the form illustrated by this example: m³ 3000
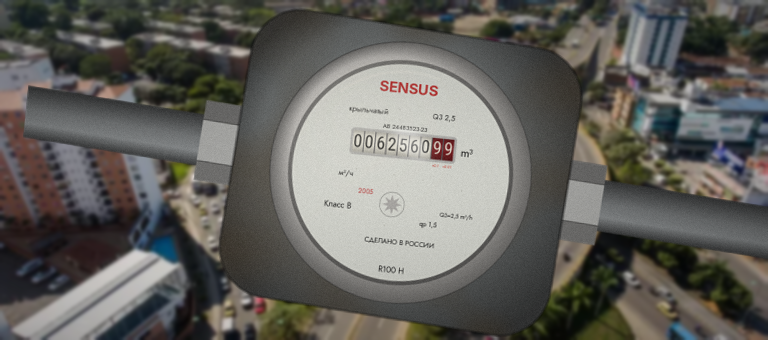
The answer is m³ 62560.99
